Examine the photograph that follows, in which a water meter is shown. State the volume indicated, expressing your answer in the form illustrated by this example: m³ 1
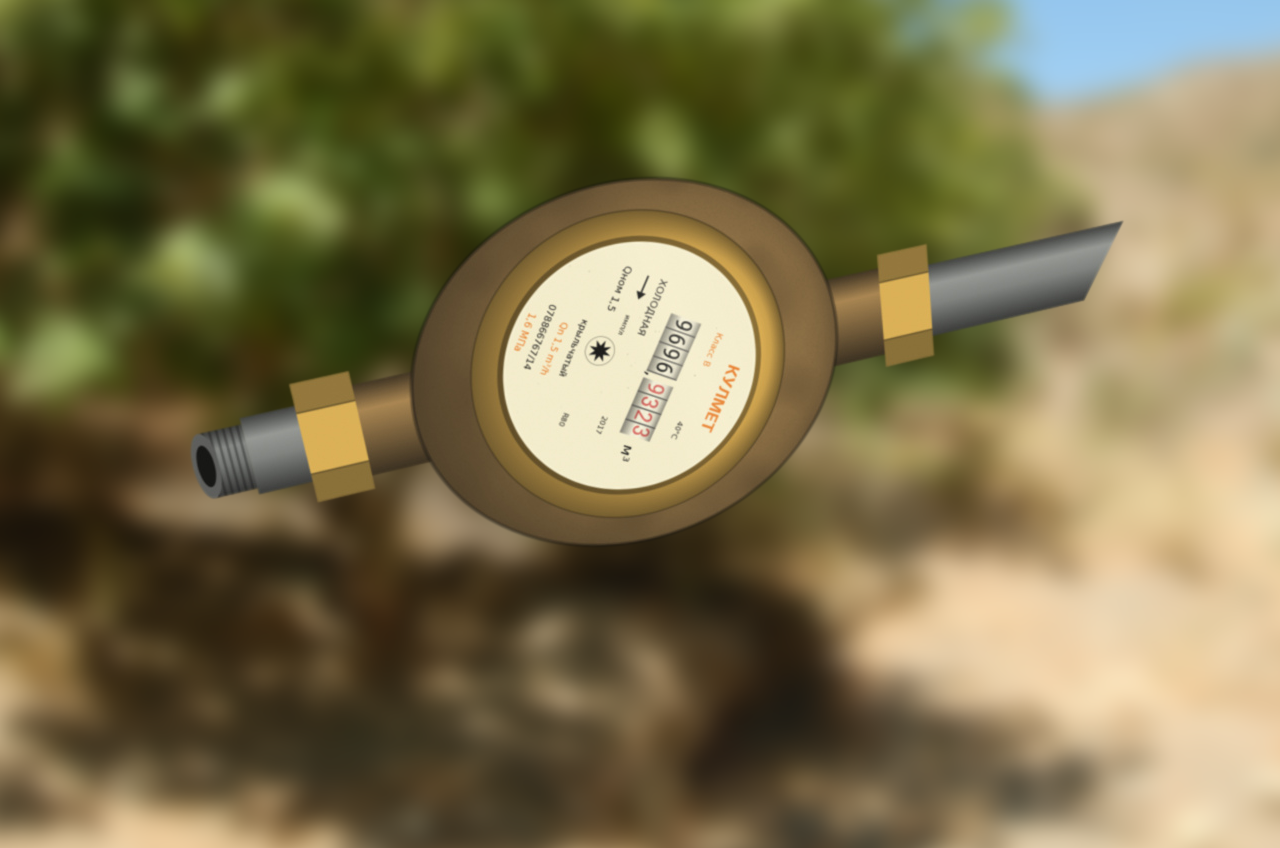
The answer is m³ 9696.9323
